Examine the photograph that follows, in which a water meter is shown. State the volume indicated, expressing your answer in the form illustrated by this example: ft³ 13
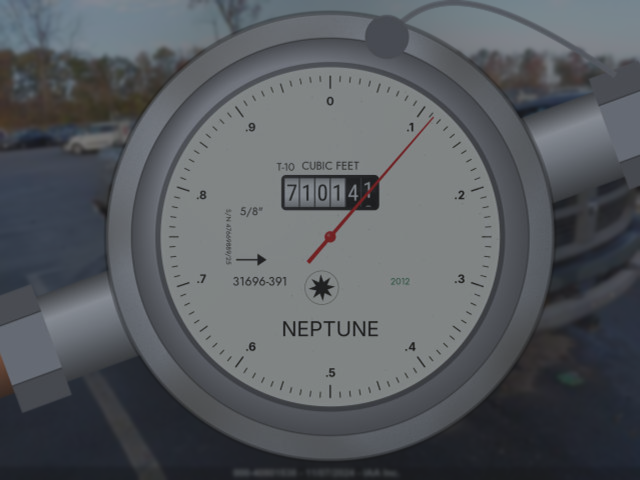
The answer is ft³ 710141.11
